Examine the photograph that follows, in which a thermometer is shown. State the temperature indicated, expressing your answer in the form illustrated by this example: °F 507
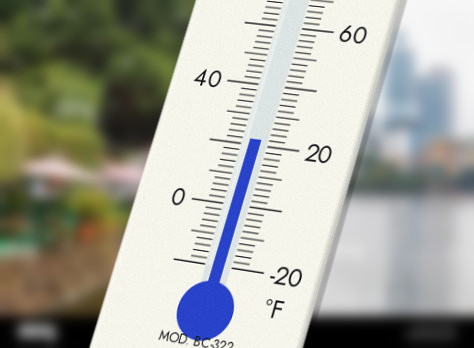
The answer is °F 22
